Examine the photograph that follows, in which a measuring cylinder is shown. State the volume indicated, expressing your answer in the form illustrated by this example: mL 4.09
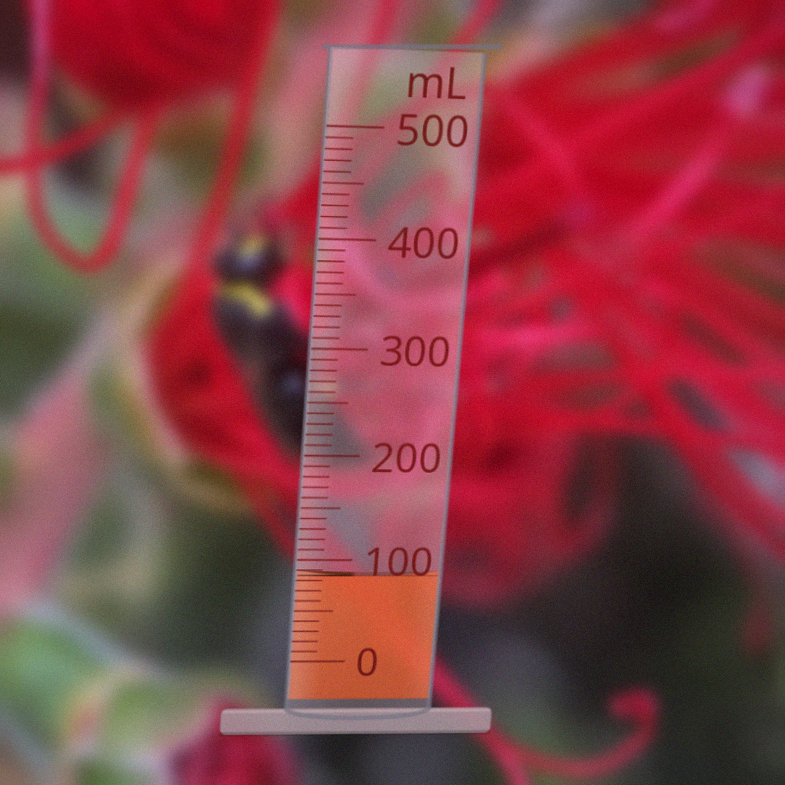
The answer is mL 85
